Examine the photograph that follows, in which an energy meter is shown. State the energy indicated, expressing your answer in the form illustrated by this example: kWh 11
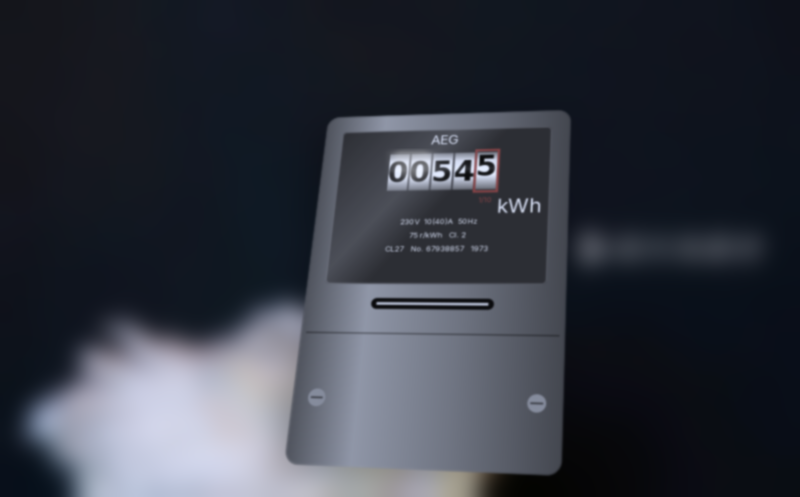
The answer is kWh 54.5
